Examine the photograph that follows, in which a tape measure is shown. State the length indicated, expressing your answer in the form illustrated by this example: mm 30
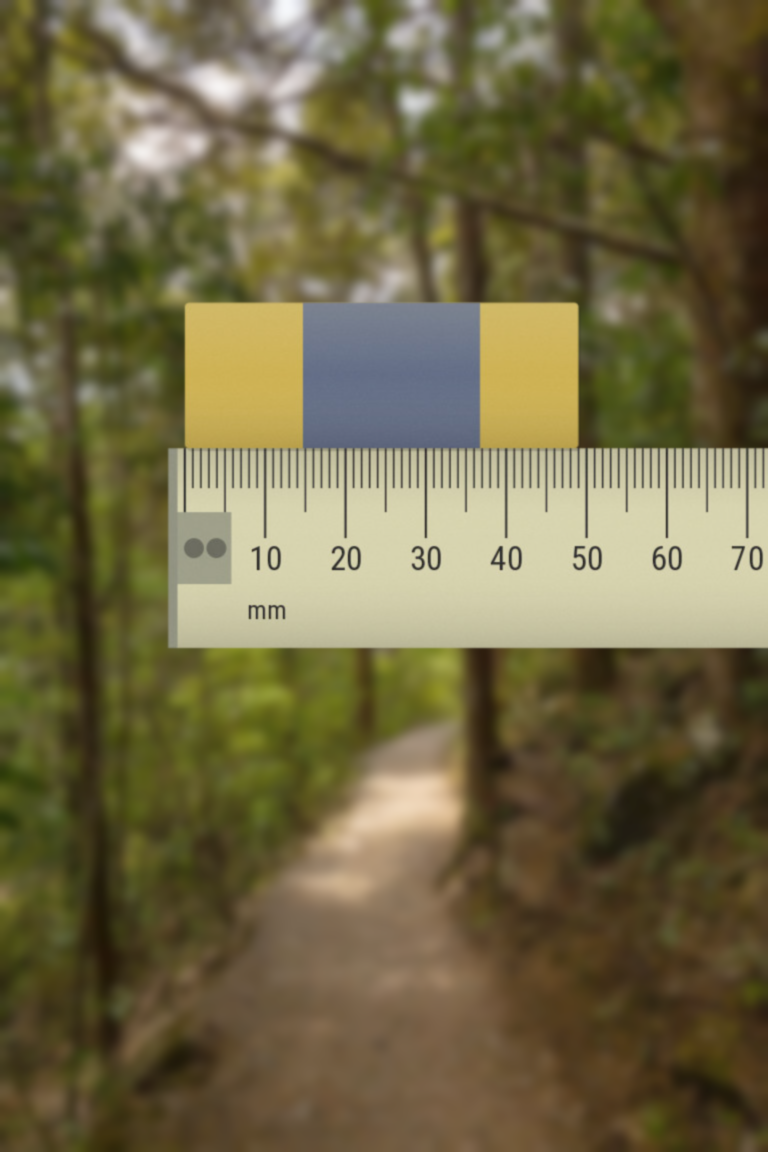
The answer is mm 49
